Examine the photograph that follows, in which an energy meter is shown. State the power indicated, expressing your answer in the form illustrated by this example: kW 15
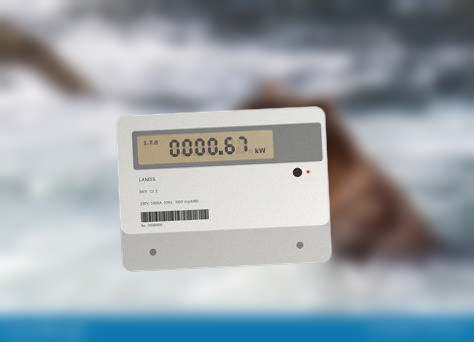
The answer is kW 0.67
